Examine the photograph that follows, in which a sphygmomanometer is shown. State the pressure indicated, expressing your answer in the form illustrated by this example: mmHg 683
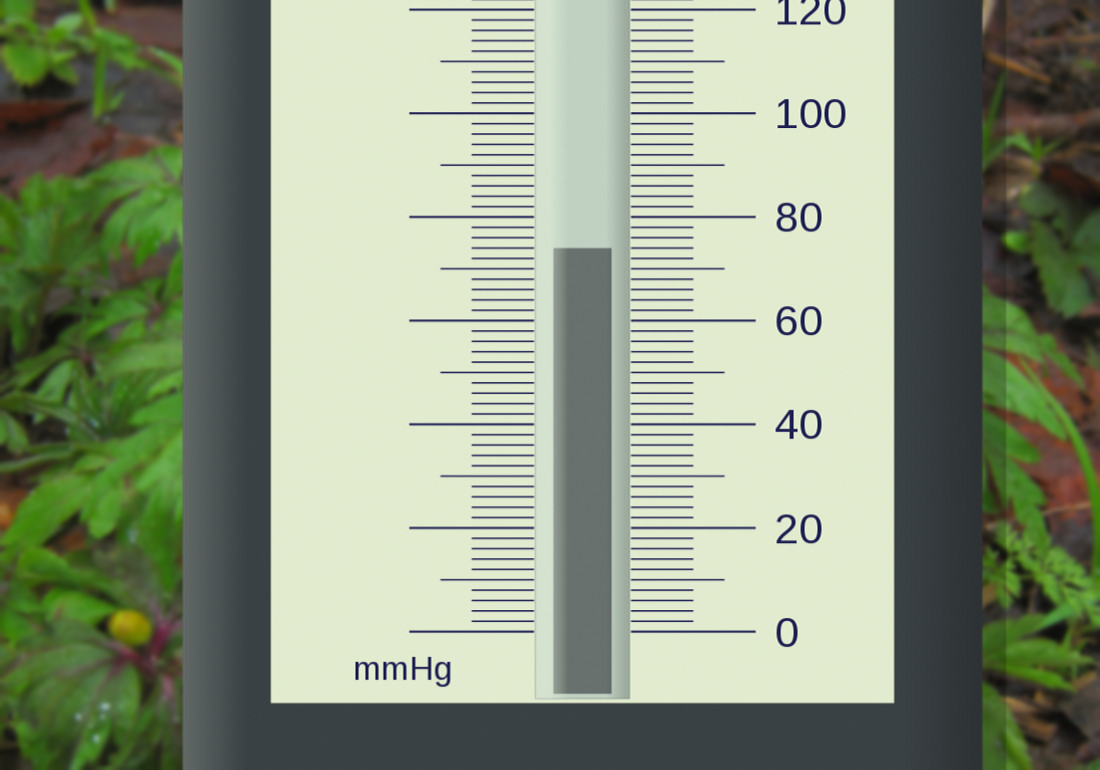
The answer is mmHg 74
